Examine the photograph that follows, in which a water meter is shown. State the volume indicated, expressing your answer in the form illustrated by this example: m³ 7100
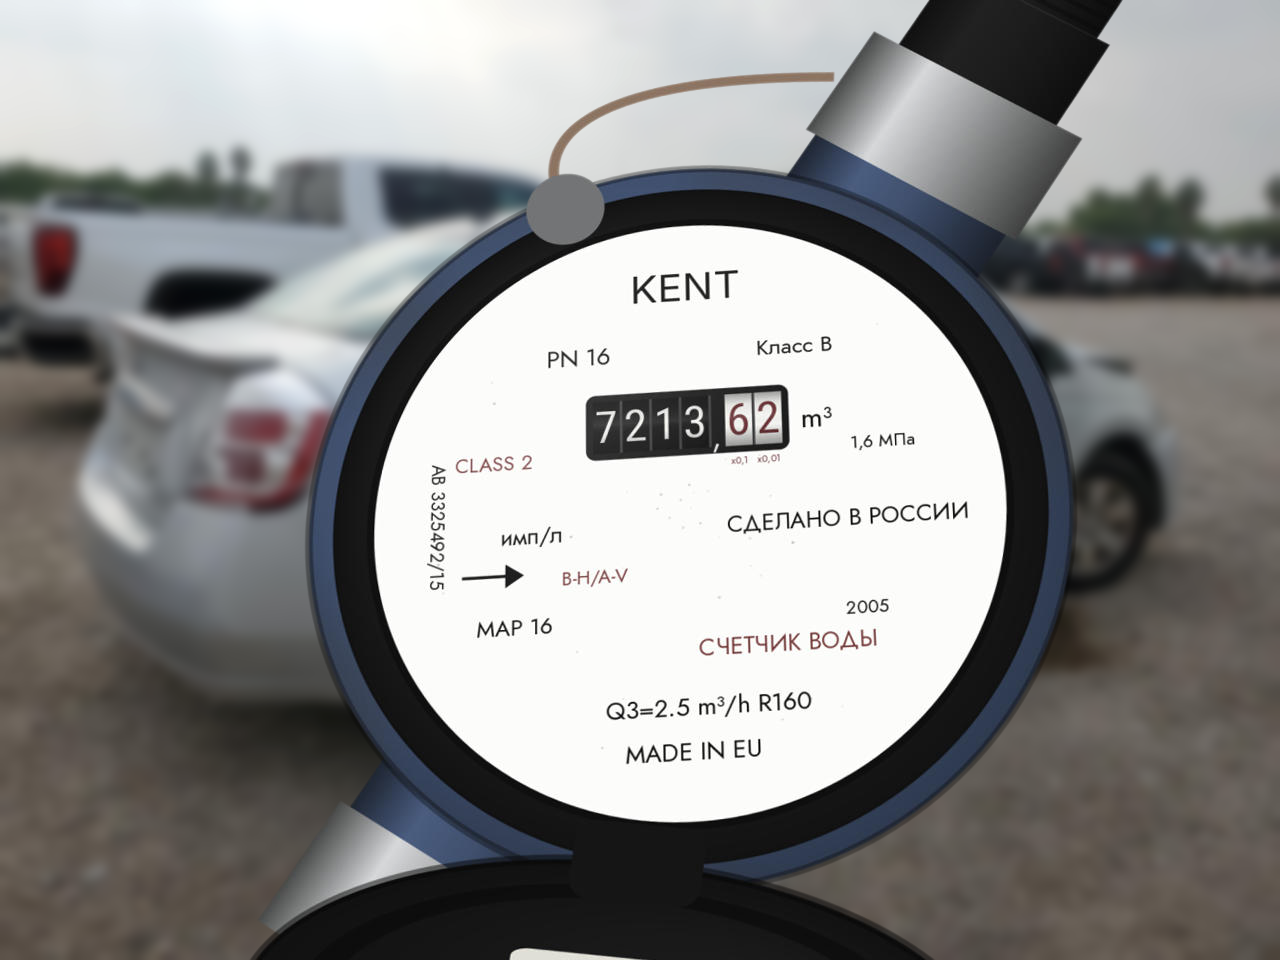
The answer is m³ 7213.62
